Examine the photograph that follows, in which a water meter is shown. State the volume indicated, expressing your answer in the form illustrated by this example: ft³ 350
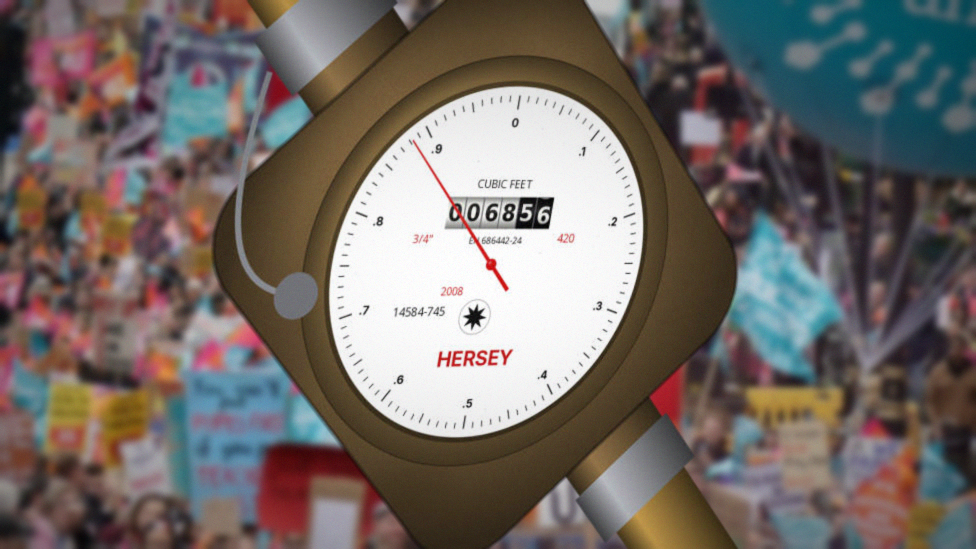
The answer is ft³ 6855.88
